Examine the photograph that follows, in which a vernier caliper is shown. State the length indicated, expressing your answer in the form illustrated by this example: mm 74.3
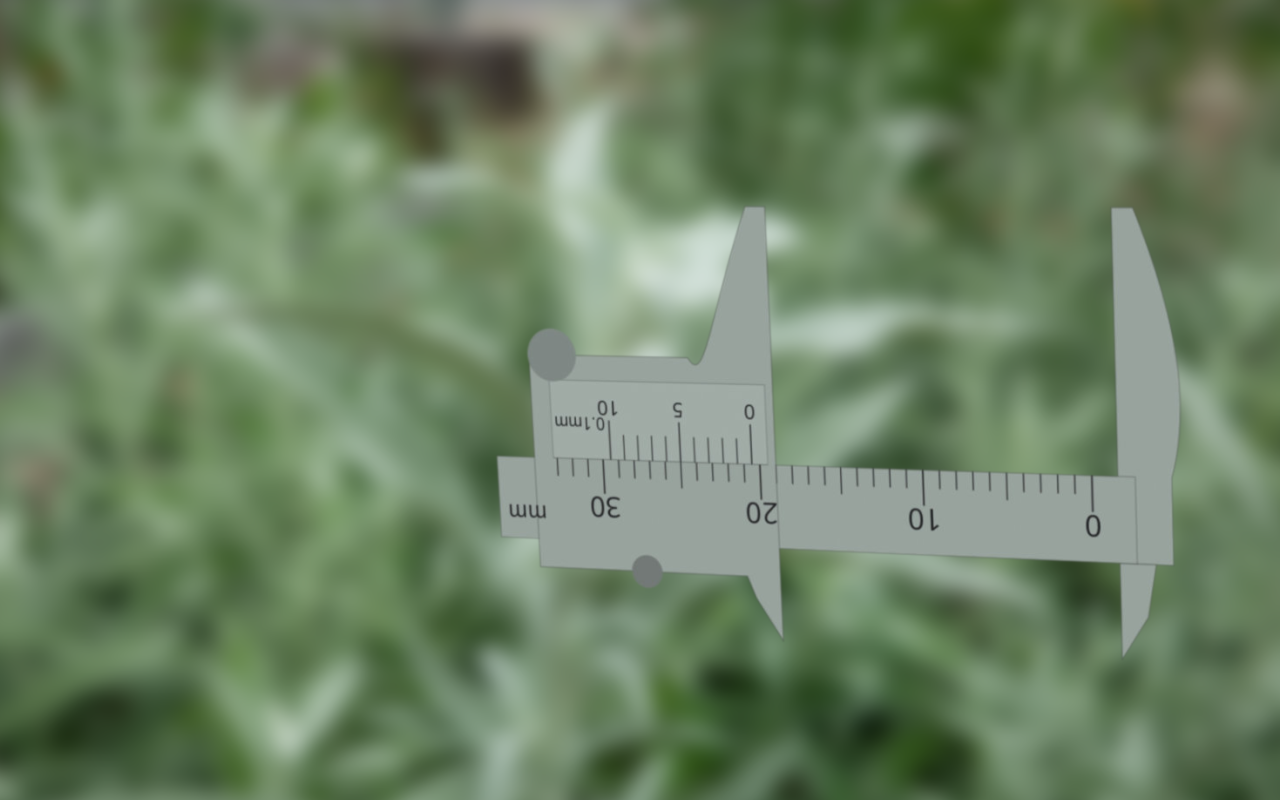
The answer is mm 20.5
